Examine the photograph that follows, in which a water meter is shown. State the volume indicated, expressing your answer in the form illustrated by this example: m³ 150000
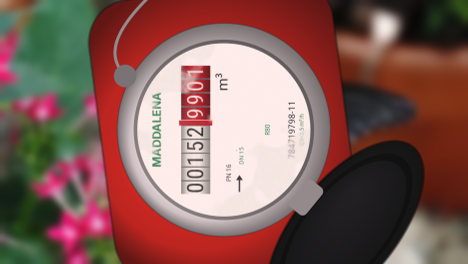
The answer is m³ 152.9901
